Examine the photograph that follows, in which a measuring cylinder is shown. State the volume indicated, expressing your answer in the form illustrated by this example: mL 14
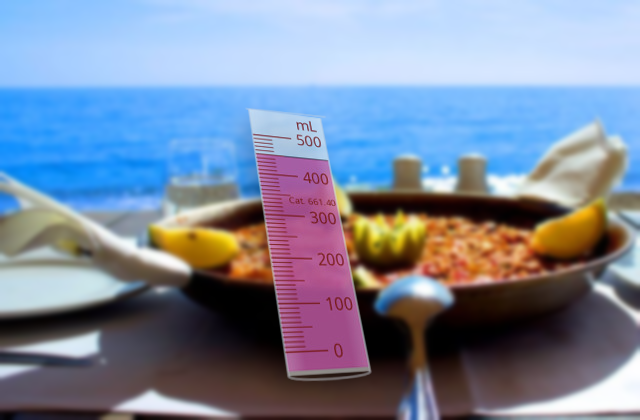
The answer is mL 450
